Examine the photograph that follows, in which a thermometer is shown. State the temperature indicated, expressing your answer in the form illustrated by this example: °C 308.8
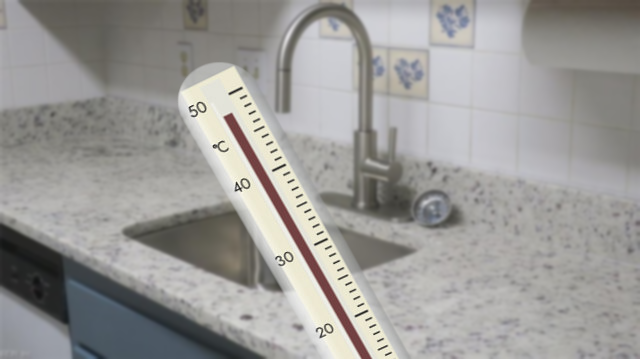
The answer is °C 48
